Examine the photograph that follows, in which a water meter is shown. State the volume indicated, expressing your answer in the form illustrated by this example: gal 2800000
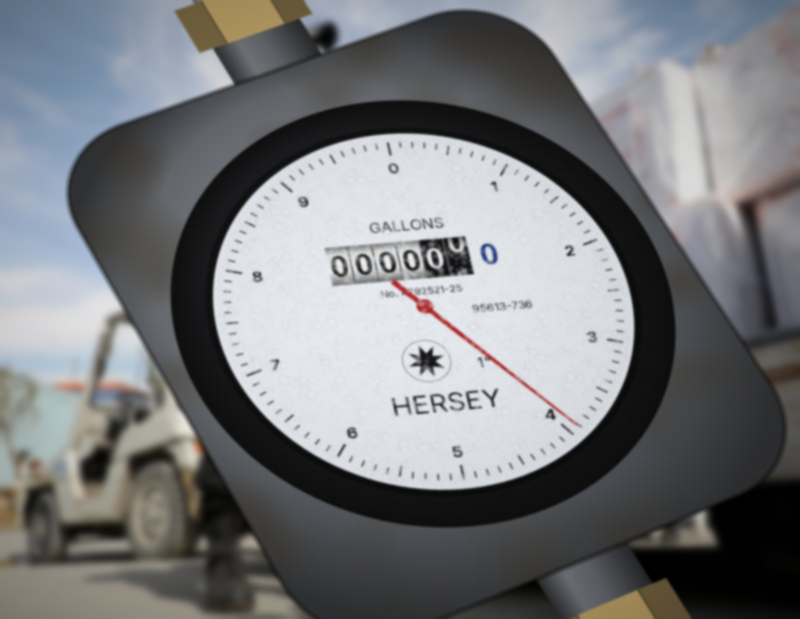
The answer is gal 3.9
